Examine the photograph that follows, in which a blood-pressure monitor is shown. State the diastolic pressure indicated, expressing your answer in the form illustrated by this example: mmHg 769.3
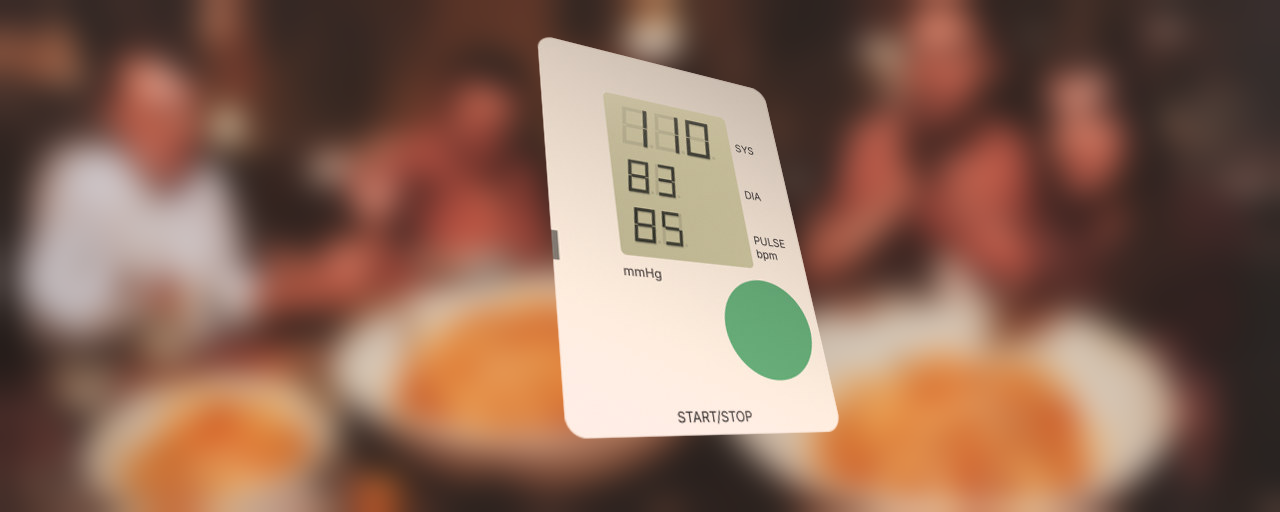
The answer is mmHg 83
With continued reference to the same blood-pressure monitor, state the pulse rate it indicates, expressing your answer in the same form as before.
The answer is bpm 85
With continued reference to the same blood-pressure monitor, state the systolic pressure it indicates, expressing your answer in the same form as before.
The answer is mmHg 110
